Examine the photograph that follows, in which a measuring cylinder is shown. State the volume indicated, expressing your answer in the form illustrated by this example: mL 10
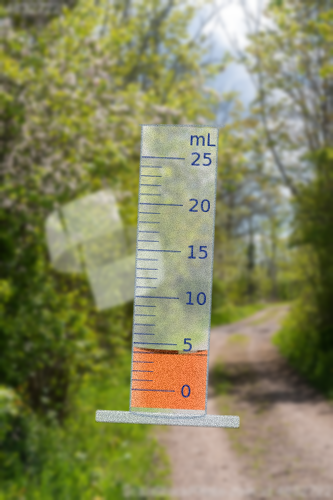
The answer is mL 4
